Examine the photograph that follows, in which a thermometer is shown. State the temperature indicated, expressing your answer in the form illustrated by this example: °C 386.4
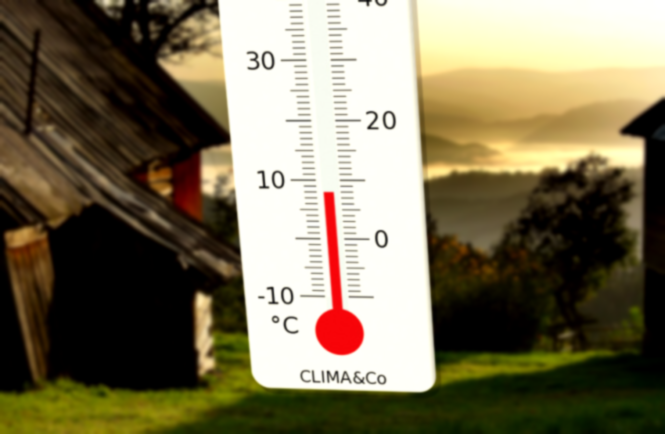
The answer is °C 8
